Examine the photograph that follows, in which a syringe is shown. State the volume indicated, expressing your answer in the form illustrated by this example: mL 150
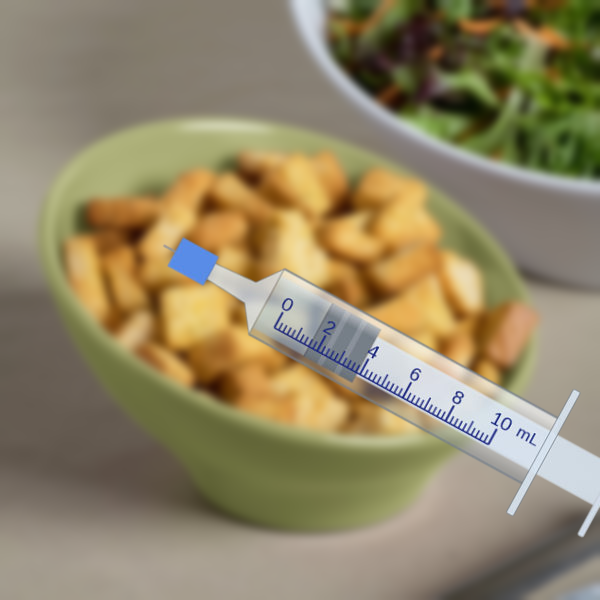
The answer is mL 1.6
